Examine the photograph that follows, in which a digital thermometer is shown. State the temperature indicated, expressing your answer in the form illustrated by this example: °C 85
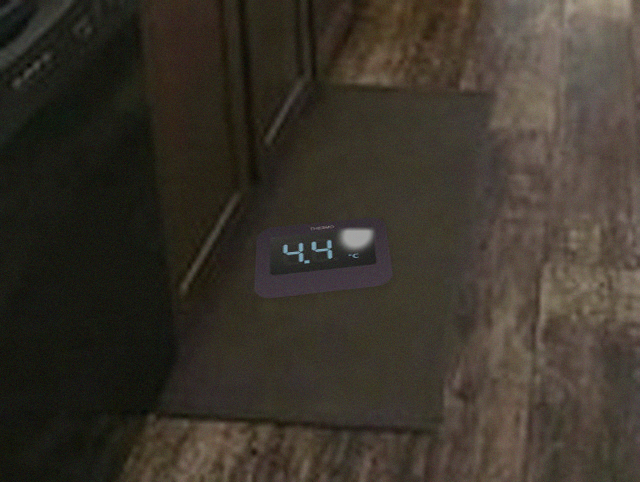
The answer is °C 4.4
